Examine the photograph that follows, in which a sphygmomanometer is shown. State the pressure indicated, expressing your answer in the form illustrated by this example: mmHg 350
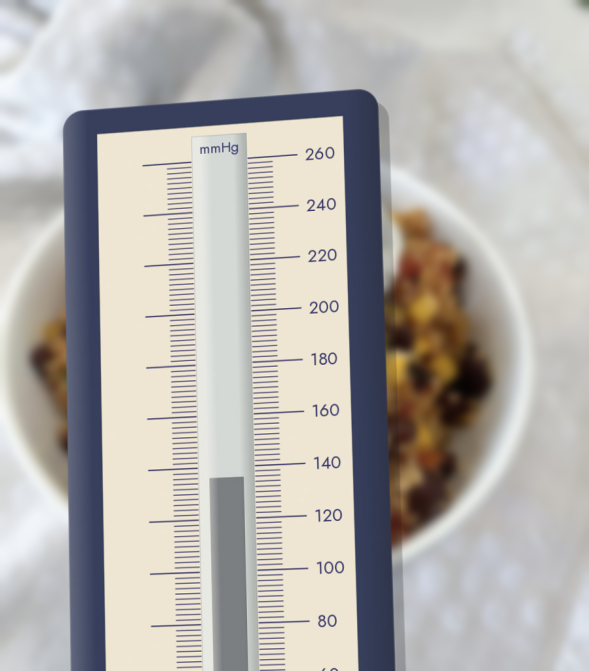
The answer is mmHg 136
